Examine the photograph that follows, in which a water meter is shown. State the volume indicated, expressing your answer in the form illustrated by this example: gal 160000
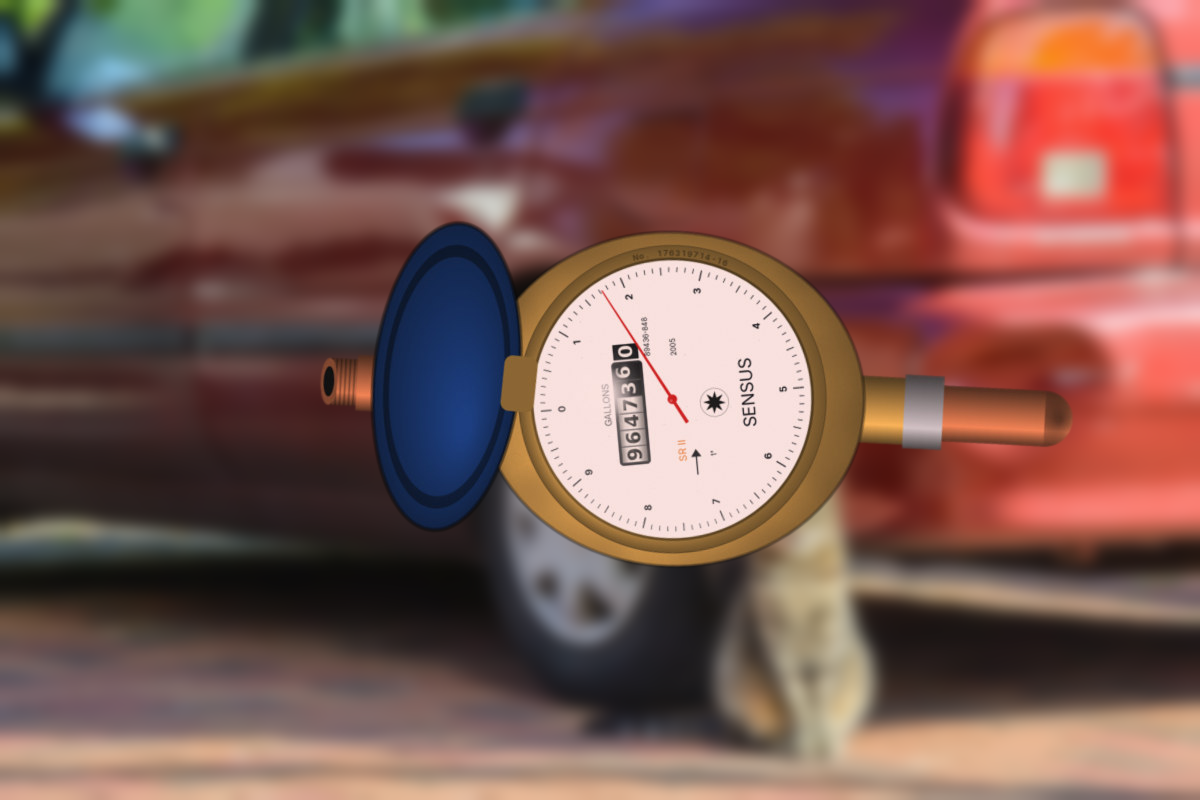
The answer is gal 9647361.7
